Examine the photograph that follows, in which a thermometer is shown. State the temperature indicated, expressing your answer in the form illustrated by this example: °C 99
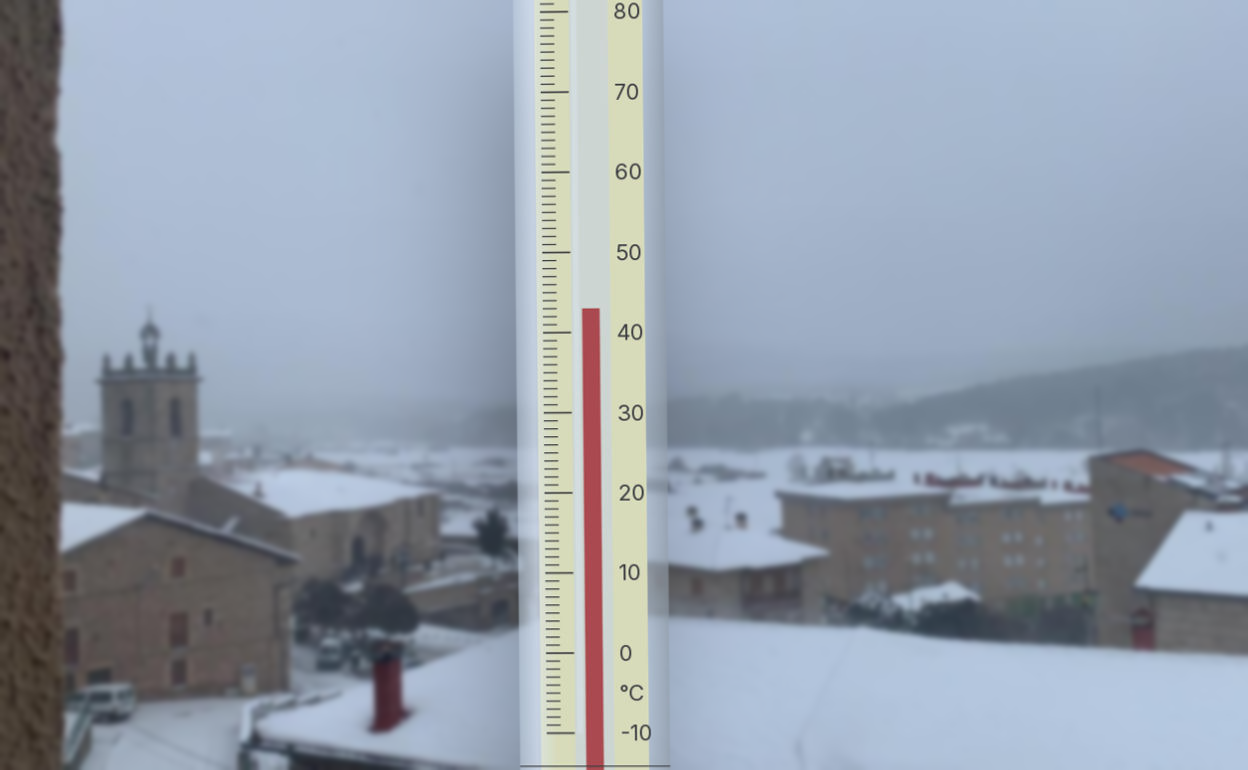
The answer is °C 43
